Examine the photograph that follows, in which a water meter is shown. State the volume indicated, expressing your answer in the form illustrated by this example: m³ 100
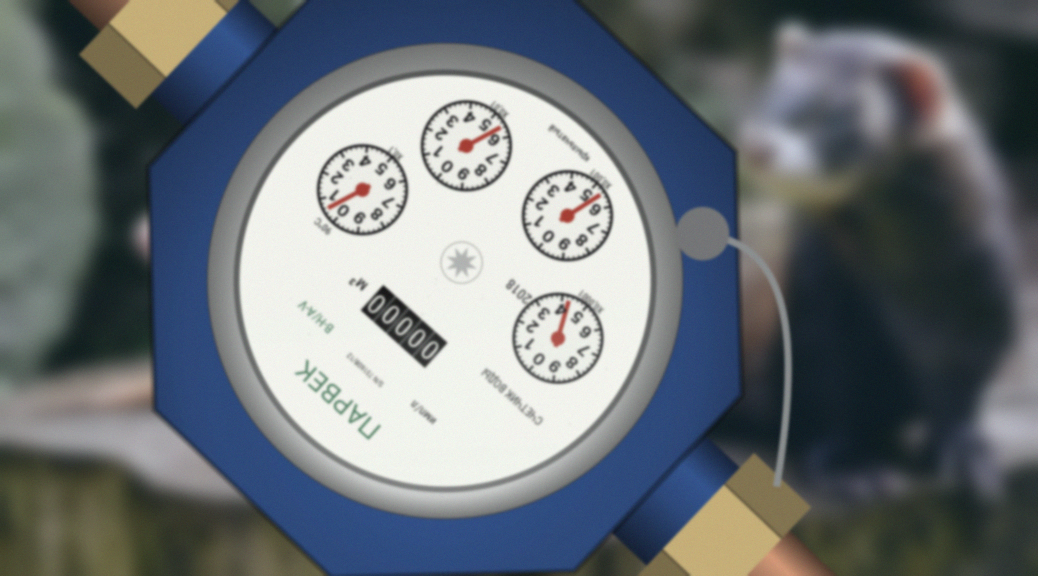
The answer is m³ 0.0554
